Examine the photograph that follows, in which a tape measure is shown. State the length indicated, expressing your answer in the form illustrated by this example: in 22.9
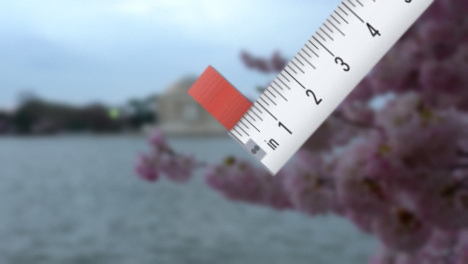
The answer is in 0.875
